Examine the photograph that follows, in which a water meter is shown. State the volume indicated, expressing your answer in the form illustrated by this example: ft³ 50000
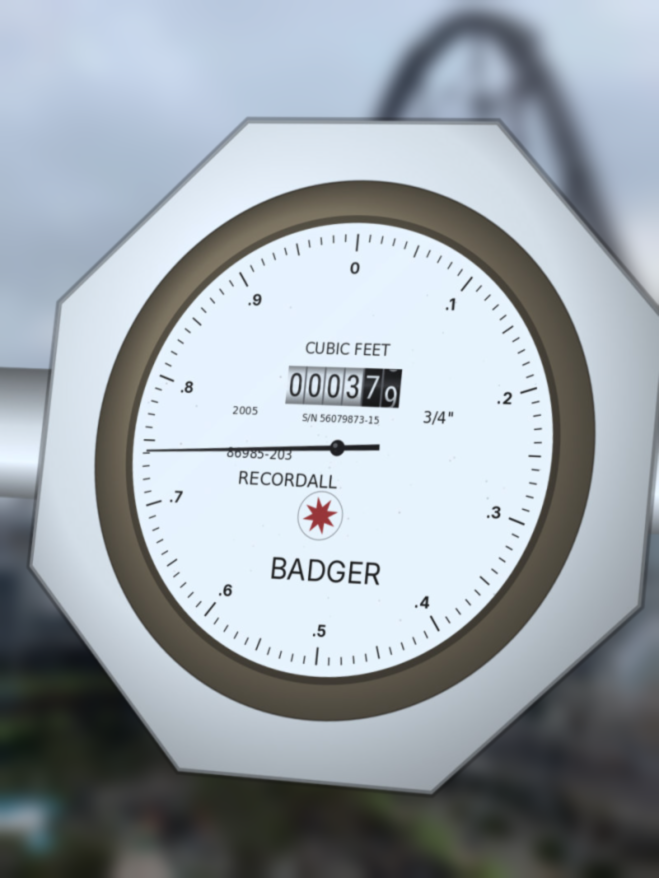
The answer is ft³ 378.74
